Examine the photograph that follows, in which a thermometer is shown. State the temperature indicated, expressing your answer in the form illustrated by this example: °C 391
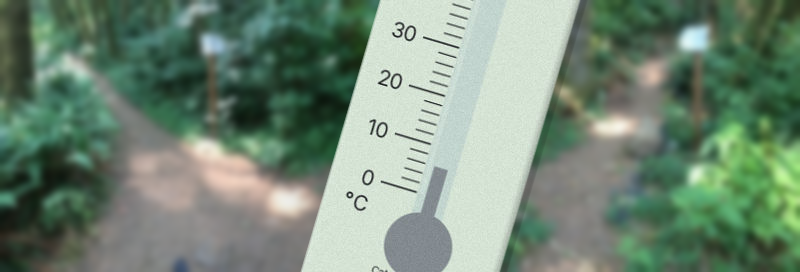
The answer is °C 6
